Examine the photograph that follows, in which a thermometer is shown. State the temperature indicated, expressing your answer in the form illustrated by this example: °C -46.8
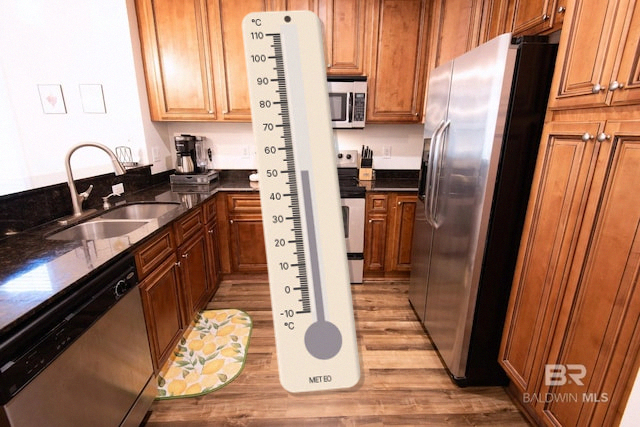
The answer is °C 50
